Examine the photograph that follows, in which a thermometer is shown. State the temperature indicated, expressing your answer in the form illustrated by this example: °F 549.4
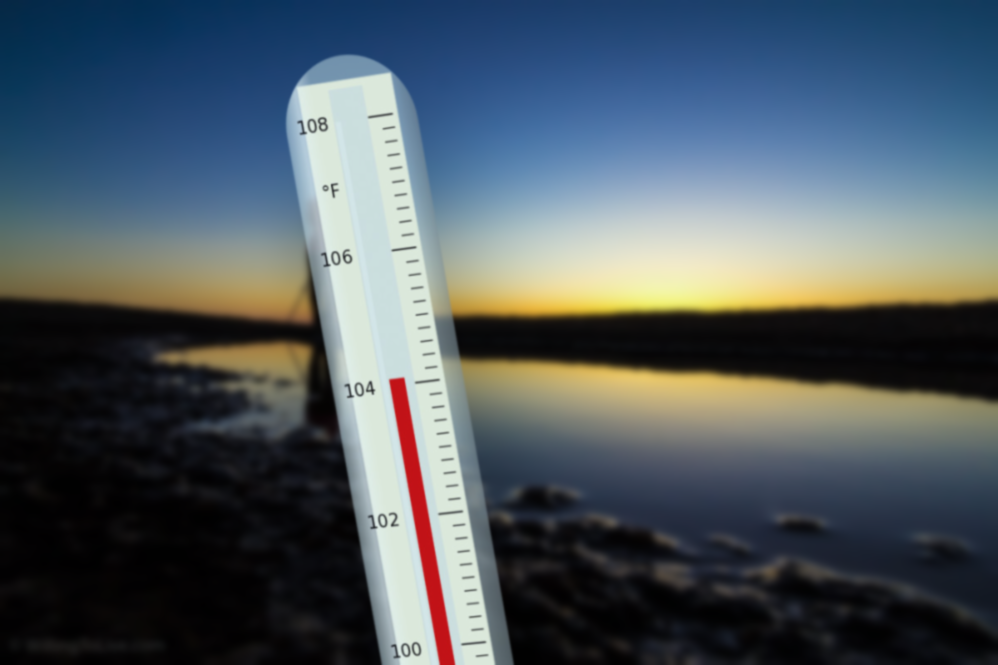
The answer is °F 104.1
